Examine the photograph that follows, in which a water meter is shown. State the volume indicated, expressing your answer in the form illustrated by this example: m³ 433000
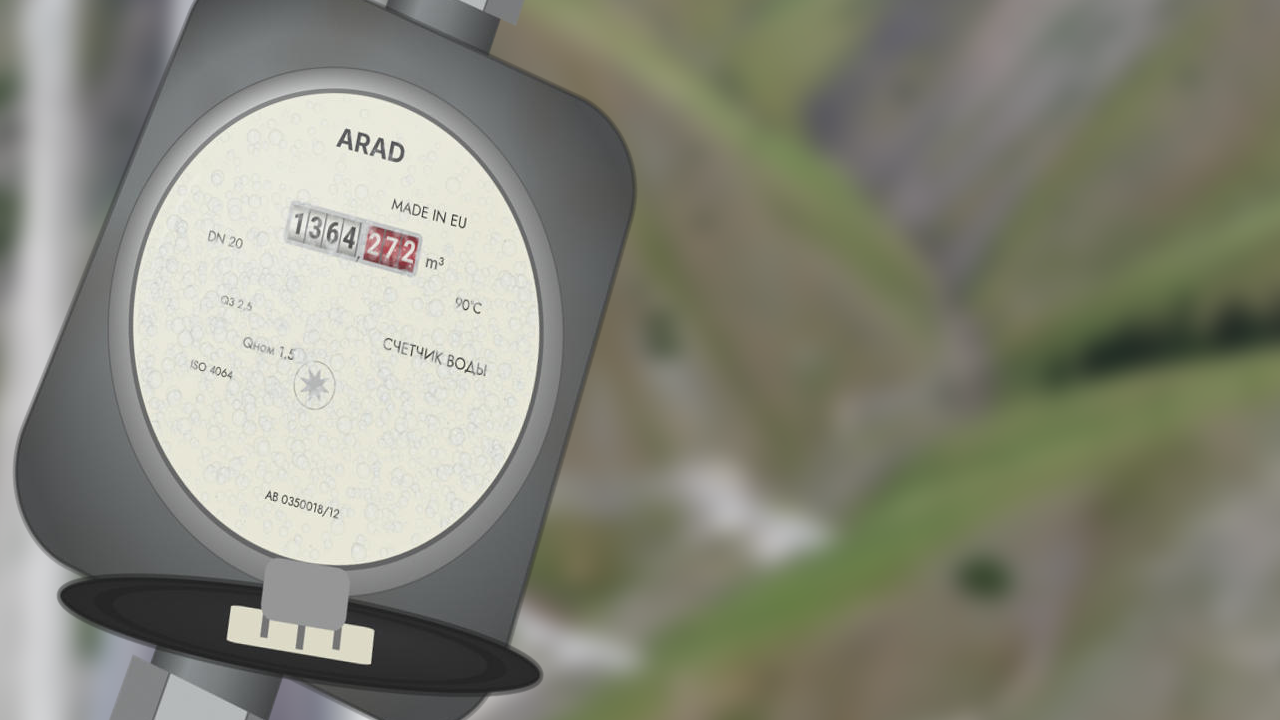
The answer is m³ 1364.272
